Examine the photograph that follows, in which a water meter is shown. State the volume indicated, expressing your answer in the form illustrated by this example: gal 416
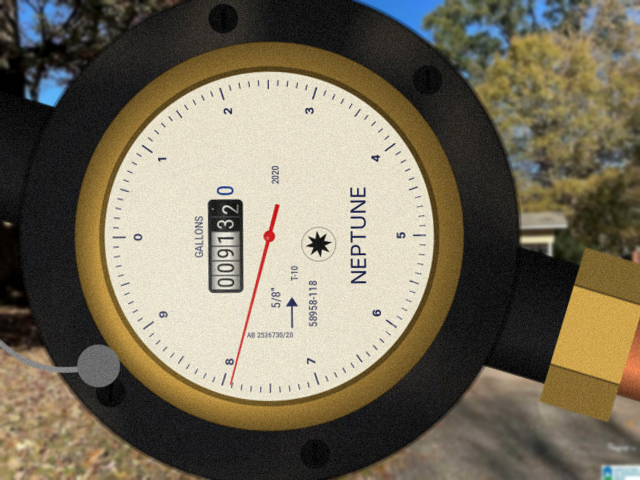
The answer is gal 91317.9
